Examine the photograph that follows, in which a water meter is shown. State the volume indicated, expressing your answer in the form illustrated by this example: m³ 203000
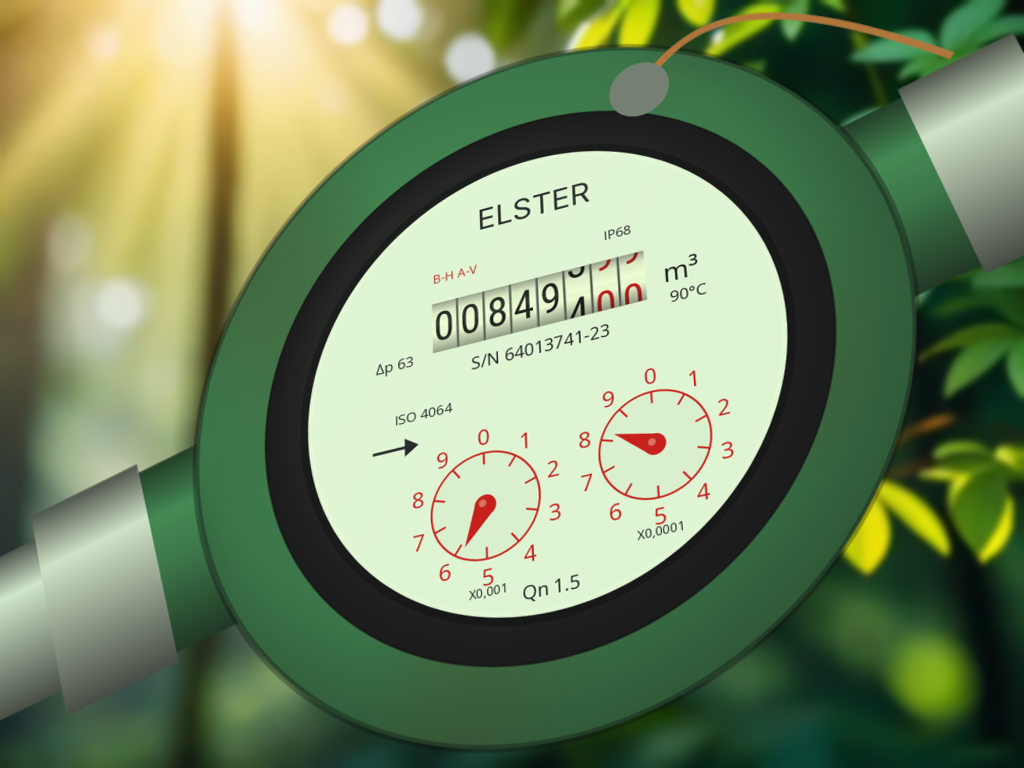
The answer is m³ 8493.9958
